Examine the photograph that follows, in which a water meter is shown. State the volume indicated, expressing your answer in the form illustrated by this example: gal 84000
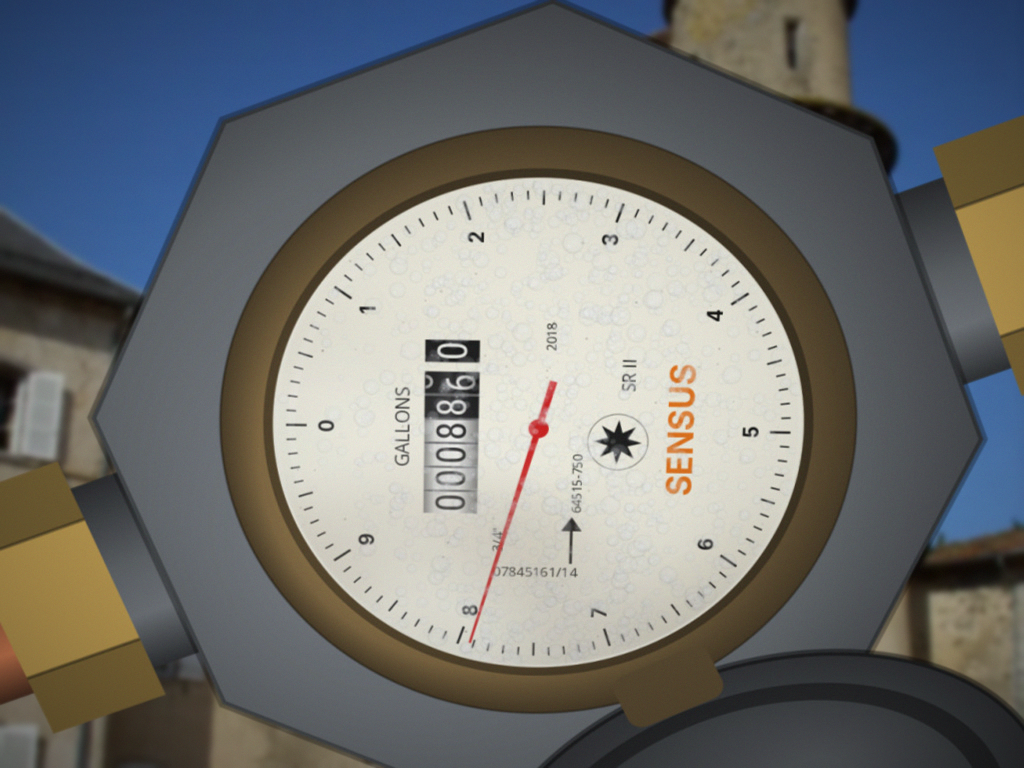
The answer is gal 8857.9
